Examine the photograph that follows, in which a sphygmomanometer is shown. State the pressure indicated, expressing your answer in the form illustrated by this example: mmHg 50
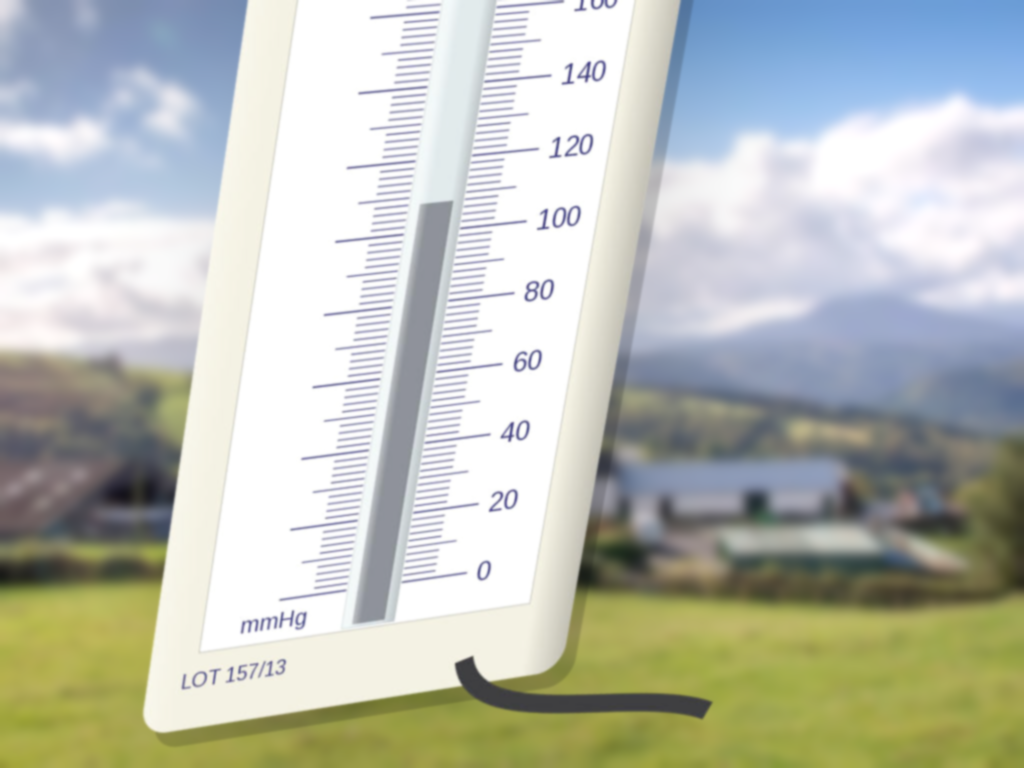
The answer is mmHg 108
